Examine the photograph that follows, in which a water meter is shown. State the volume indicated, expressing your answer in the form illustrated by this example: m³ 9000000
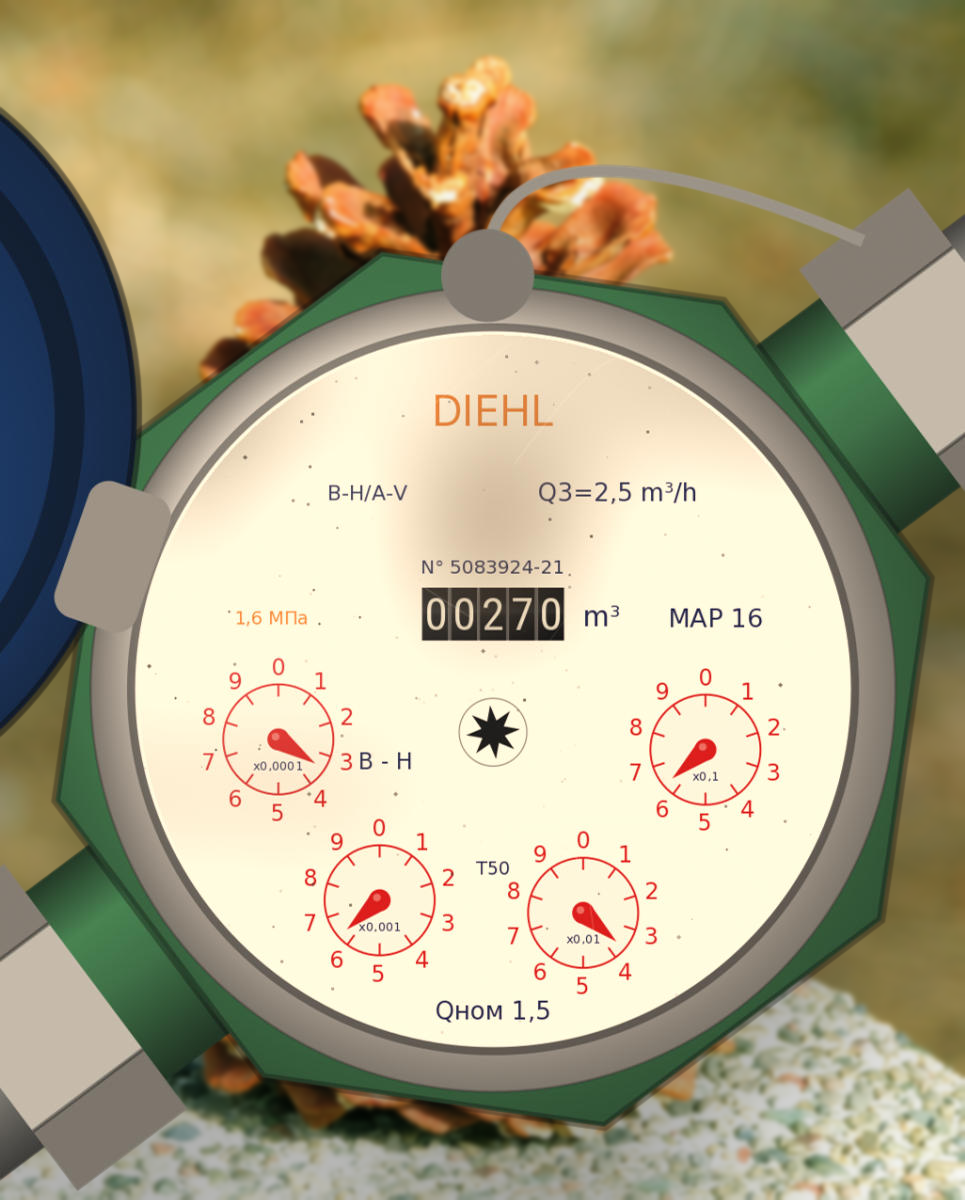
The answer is m³ 270.6363
